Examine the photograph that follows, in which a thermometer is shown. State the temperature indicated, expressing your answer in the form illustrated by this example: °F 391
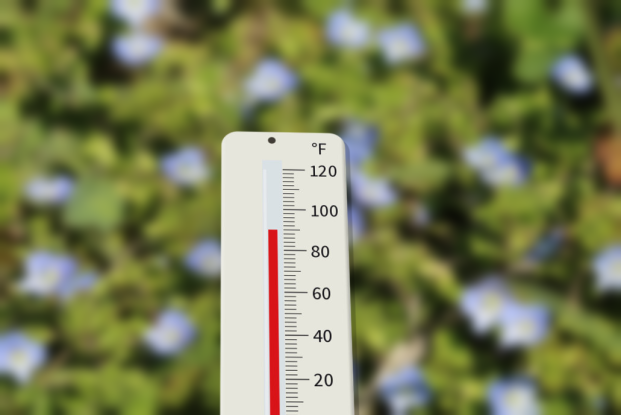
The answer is °F 90
